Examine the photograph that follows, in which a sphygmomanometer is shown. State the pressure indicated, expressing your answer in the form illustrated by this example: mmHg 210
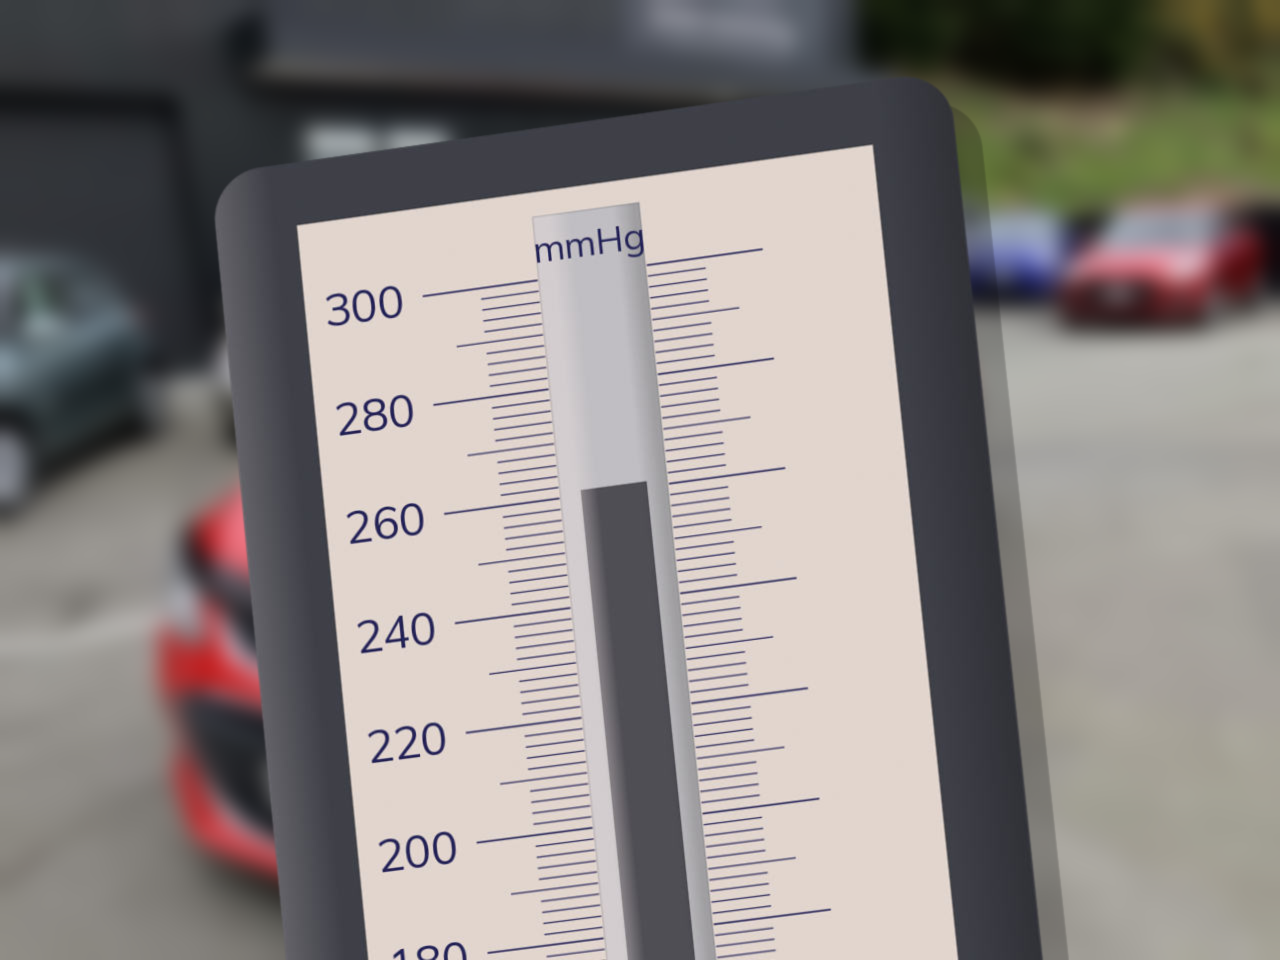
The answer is mmHg 261
